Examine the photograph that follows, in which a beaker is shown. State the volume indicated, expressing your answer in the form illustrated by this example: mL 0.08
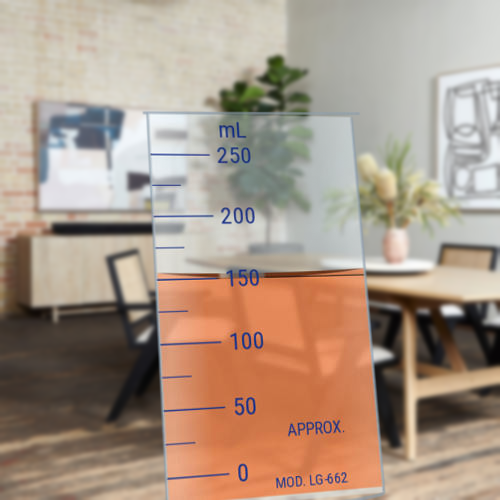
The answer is mL 150
